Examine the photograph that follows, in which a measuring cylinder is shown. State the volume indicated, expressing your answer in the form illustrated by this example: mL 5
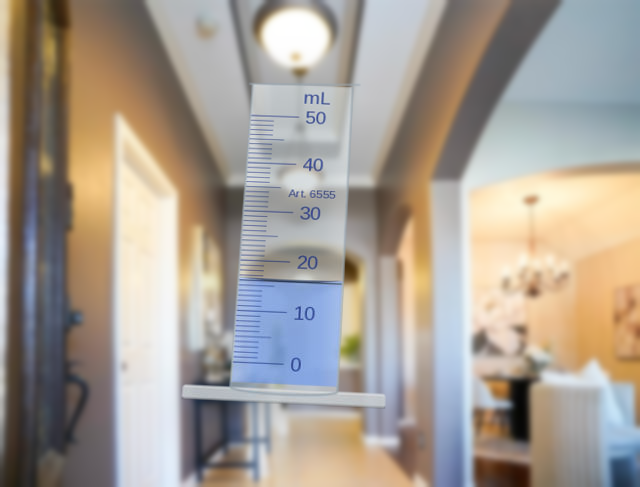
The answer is mL 16
